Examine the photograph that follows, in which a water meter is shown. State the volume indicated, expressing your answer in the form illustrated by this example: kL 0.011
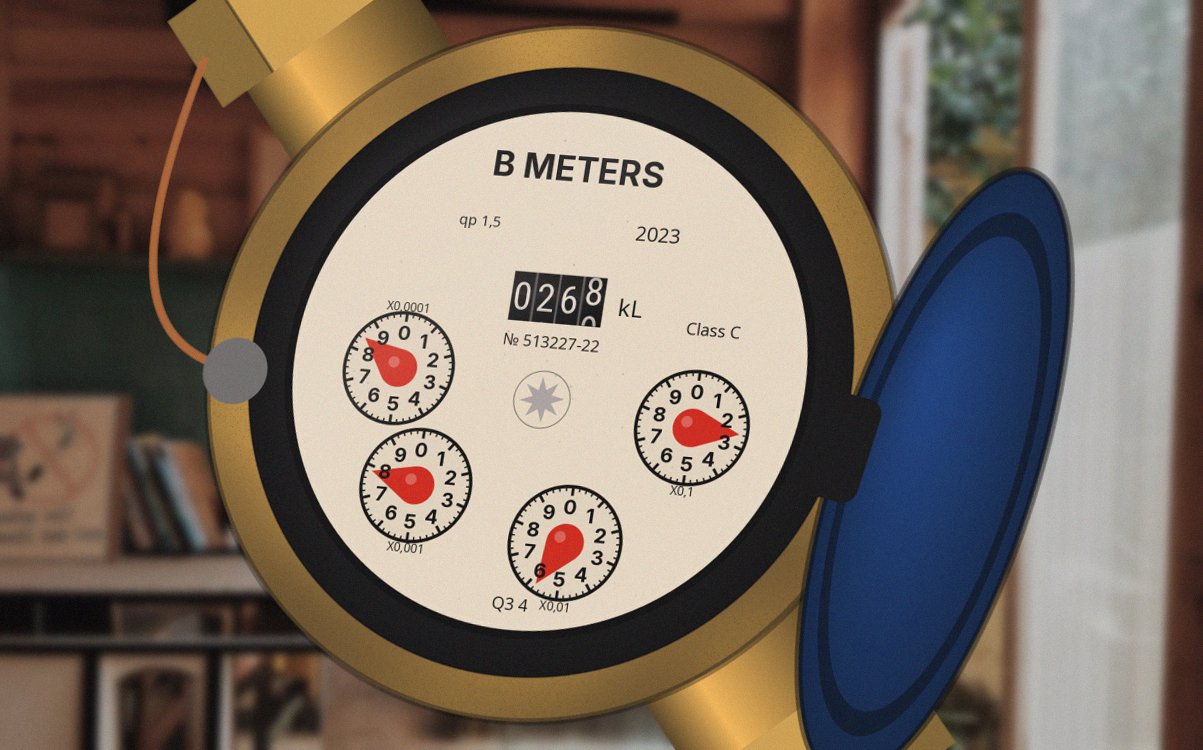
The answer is kL 268.2578
